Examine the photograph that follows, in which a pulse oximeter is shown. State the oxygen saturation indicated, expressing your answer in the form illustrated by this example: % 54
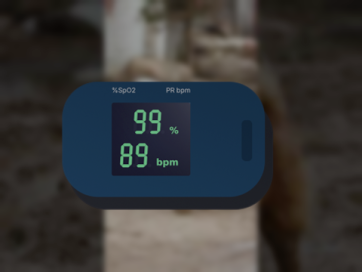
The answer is % 99
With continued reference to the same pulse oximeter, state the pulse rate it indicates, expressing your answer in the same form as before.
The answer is bpm 89
